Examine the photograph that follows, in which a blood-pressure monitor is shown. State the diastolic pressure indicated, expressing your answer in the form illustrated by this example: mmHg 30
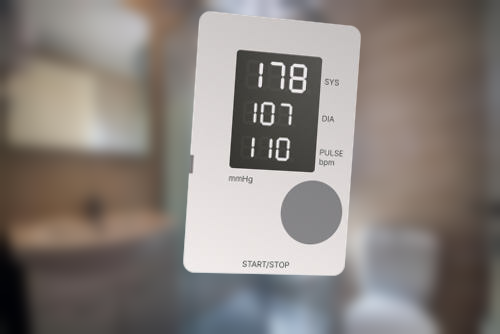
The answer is mmHg 107
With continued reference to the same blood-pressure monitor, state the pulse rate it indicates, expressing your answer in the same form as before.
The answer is bpm 110
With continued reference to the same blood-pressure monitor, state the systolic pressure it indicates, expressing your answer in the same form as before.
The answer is mmHg 178
